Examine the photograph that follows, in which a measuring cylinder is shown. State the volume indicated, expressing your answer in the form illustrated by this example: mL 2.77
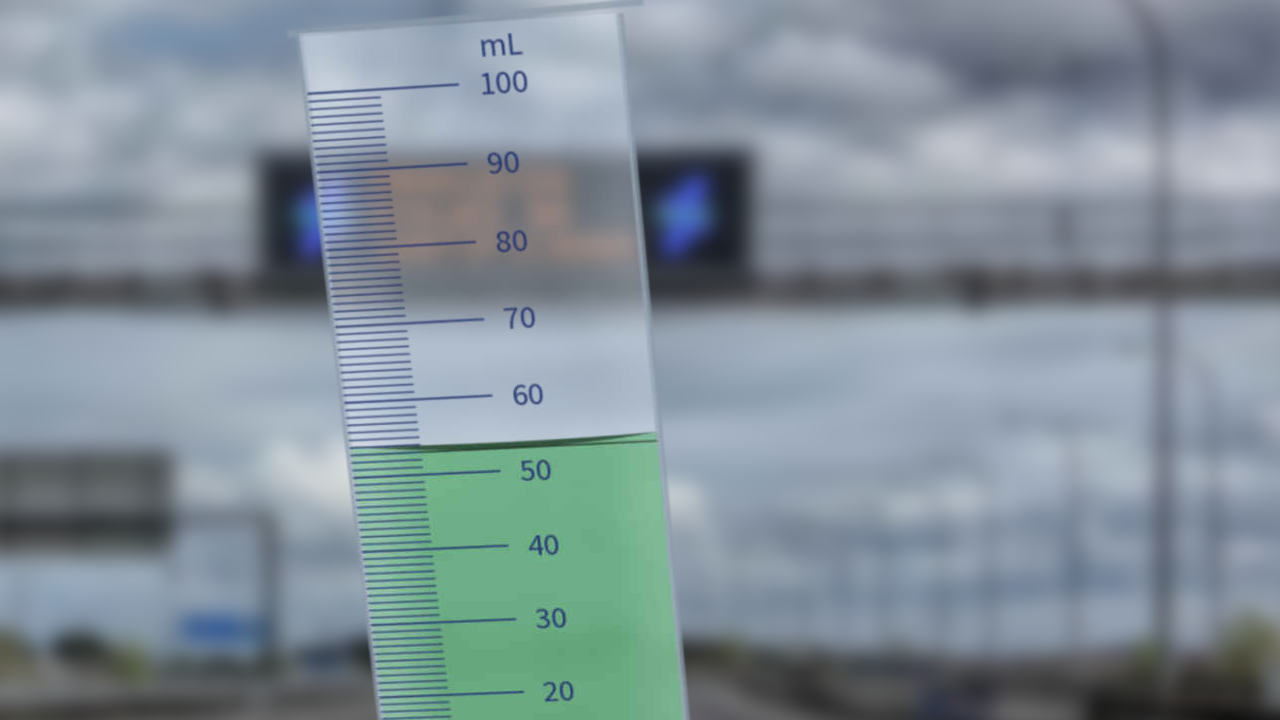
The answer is mL 53
